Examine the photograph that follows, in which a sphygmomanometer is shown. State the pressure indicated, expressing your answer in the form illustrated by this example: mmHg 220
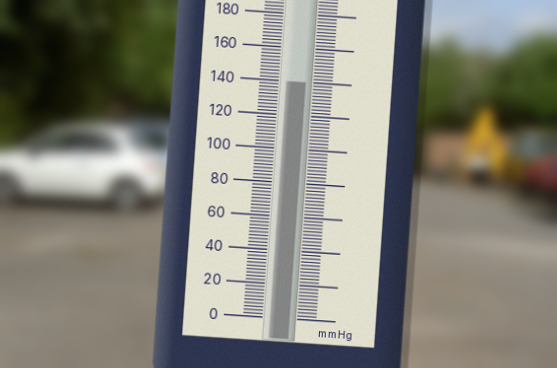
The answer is mmHg 140
